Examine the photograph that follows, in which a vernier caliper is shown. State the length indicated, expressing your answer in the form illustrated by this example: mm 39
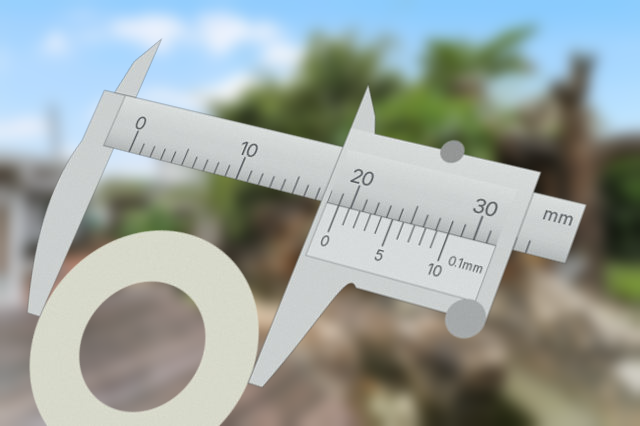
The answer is mm 19.0
